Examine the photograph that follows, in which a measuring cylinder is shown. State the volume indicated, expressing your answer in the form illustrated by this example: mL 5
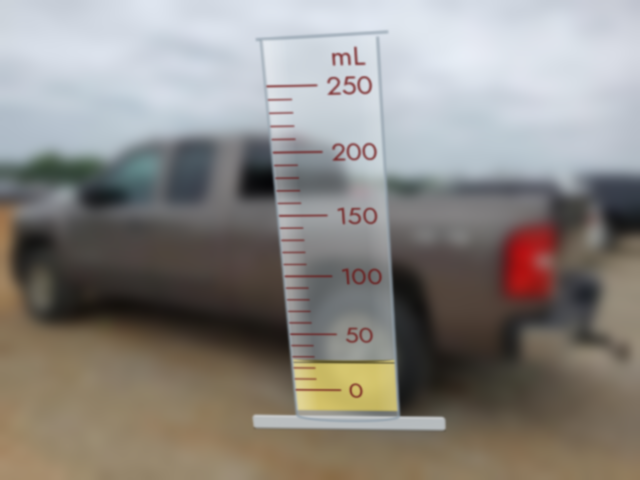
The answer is mL 25
